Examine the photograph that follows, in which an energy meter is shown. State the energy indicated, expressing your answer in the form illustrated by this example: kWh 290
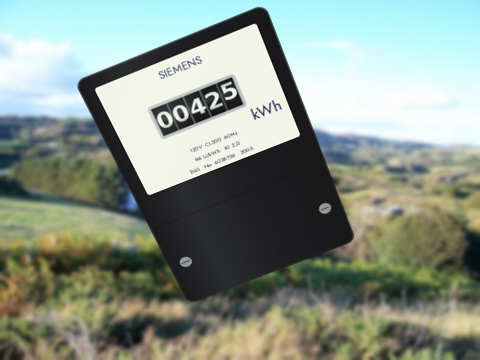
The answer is kWh 425
